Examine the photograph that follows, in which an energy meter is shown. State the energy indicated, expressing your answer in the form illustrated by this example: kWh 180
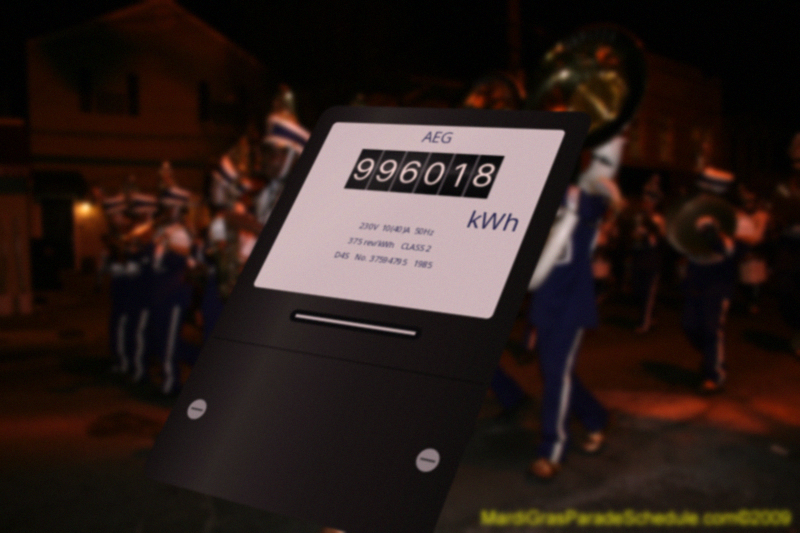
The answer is kWh 996018
